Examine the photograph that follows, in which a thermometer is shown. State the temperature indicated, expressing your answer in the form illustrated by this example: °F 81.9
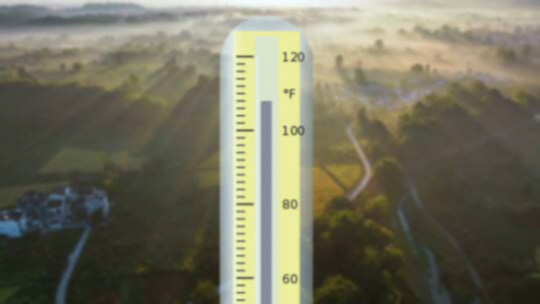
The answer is °F 108
